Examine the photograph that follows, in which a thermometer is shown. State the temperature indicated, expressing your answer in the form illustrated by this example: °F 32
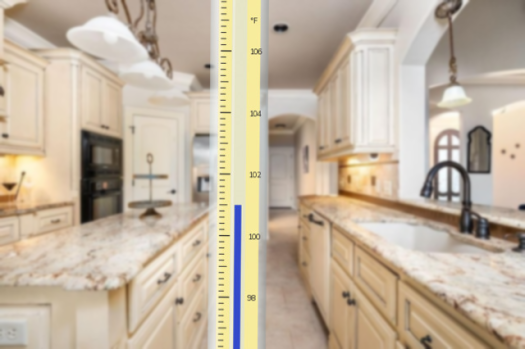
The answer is °F 101
